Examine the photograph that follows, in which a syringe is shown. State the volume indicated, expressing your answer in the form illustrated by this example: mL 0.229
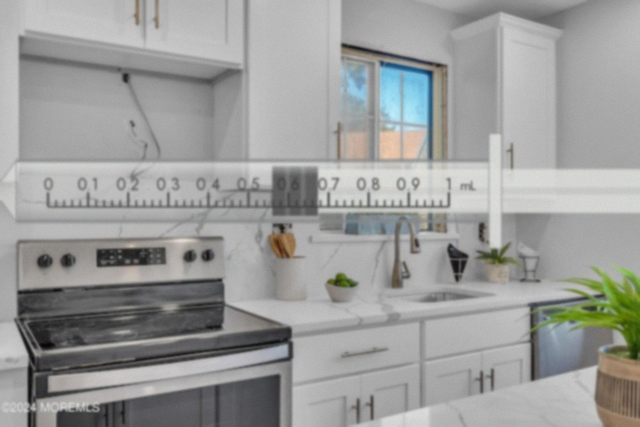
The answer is mL 0.56
